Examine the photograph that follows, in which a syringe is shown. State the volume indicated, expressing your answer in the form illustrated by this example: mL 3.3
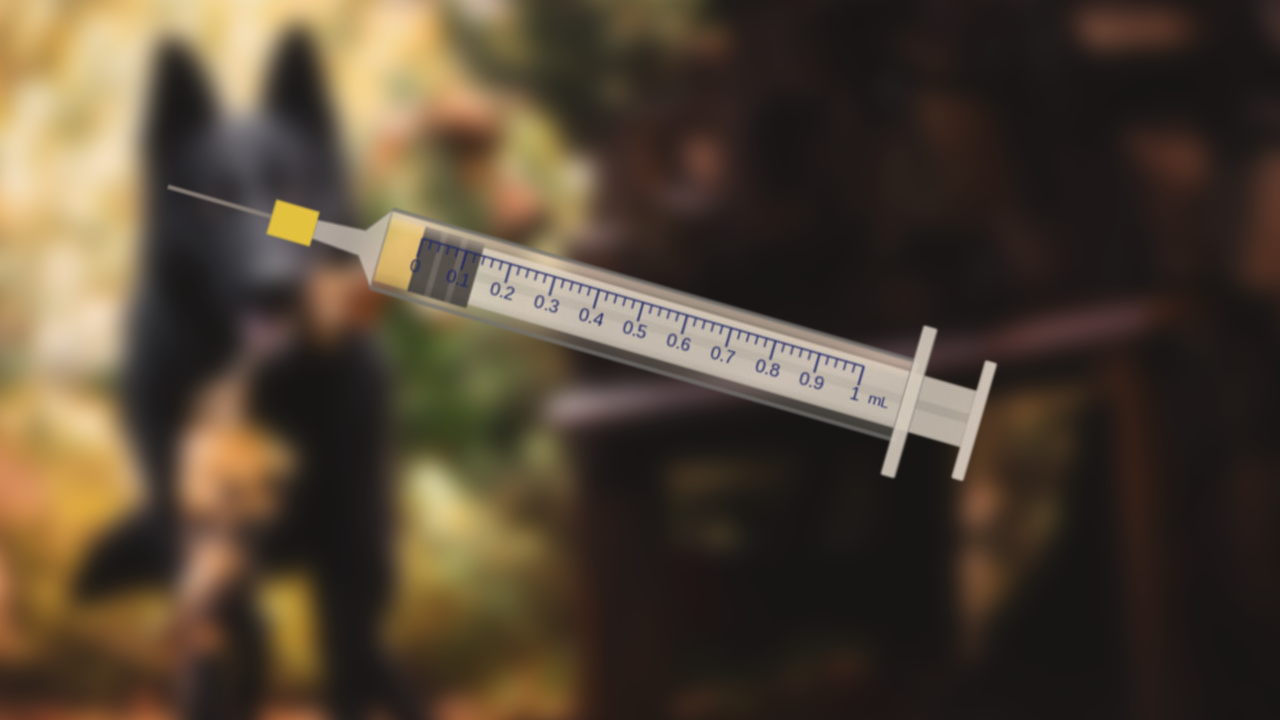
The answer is mL 0
